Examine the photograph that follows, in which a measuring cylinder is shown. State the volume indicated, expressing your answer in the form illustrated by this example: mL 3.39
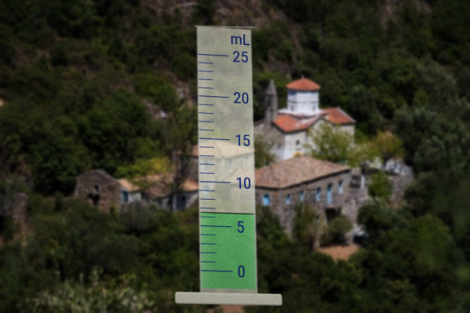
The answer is mL 6.5
